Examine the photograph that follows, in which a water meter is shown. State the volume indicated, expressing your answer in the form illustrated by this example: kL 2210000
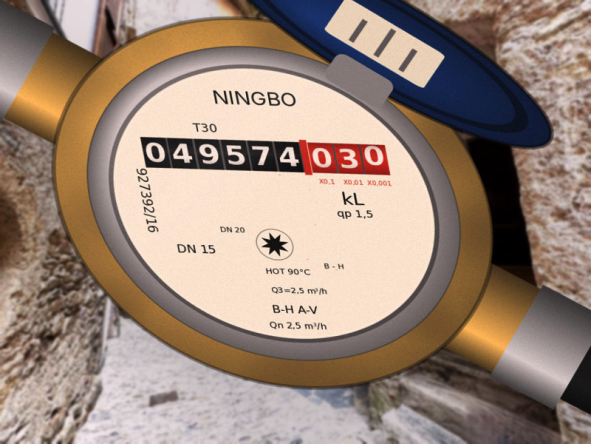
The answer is kL 49574.030
